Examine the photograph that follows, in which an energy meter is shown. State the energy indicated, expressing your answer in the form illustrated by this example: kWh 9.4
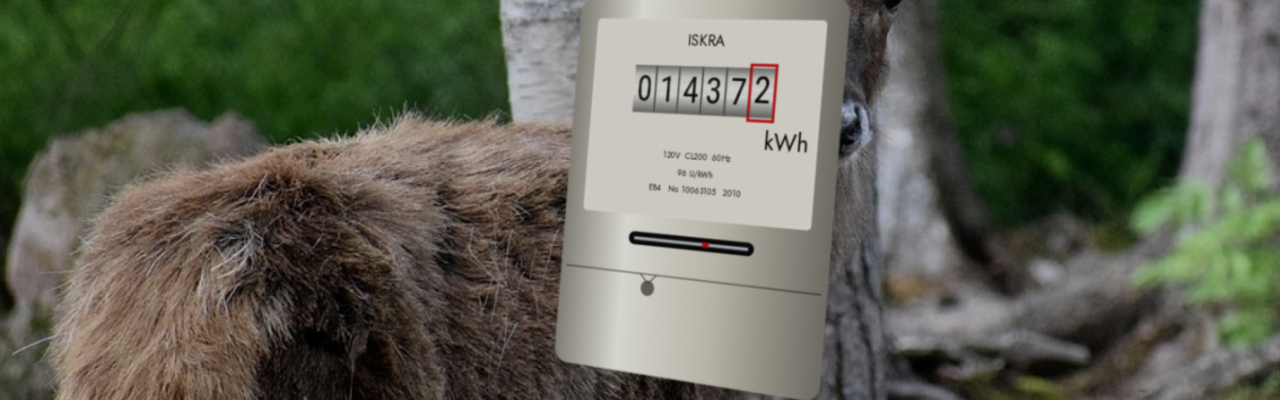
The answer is kWh 1437.2
